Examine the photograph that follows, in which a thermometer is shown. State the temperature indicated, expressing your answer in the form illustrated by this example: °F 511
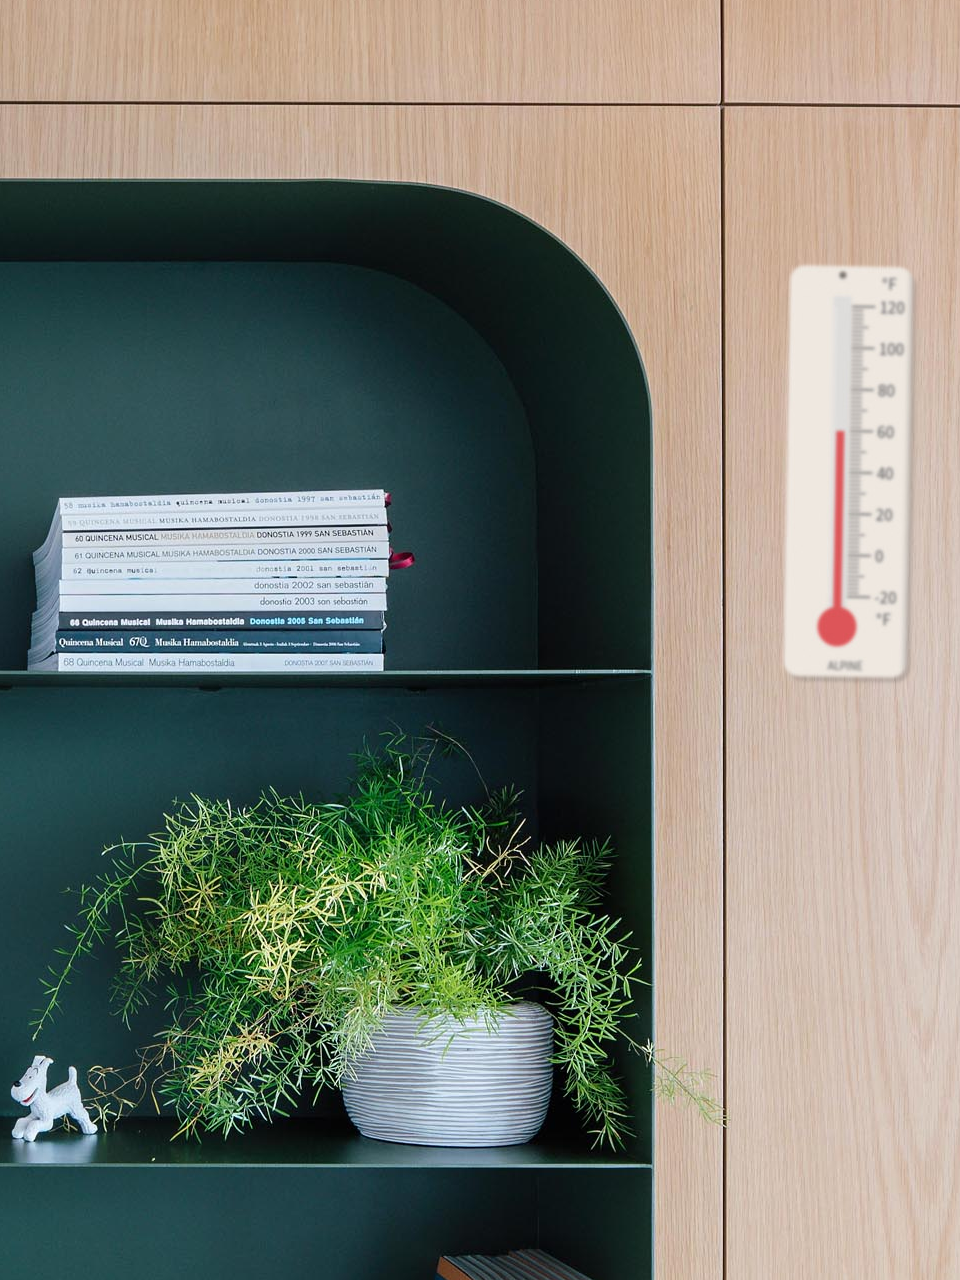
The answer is °F 60
